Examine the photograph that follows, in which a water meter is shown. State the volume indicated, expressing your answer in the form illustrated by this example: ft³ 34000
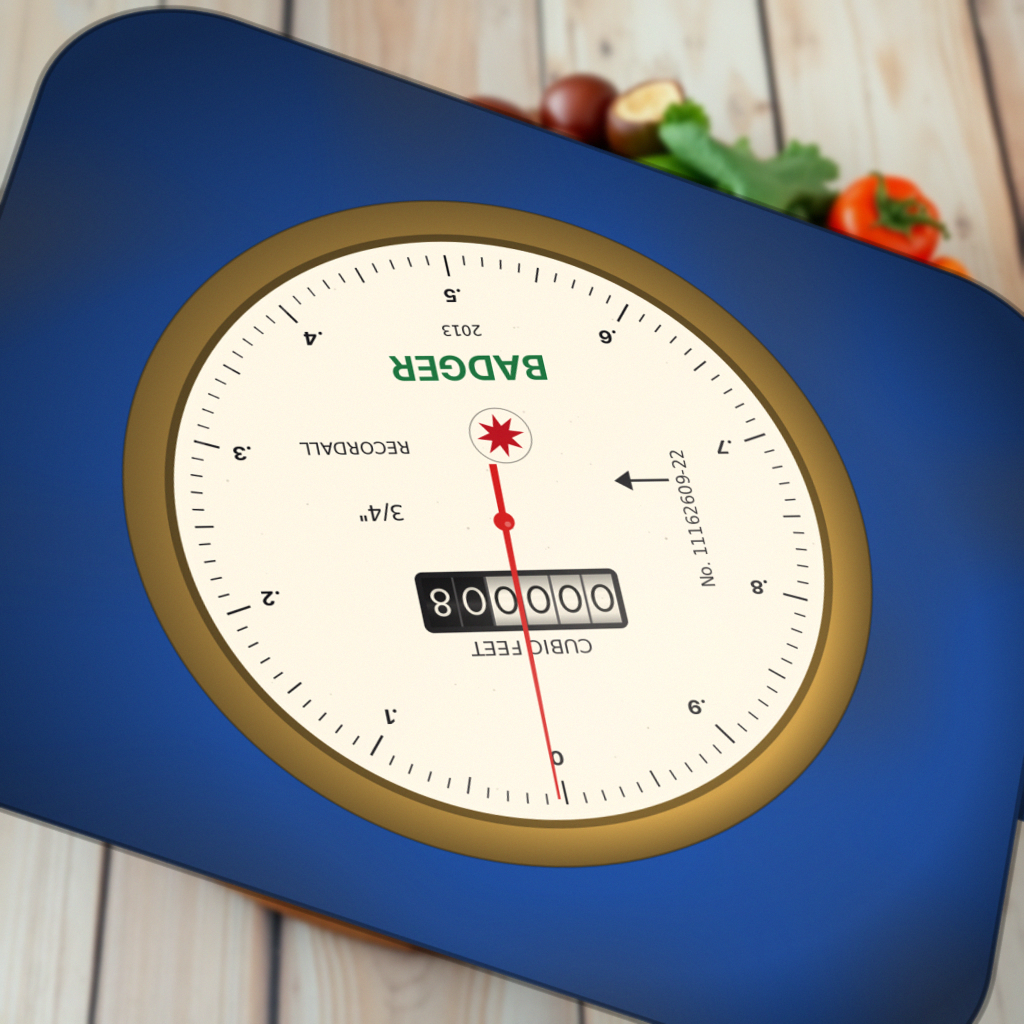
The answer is ft³ 8.00
